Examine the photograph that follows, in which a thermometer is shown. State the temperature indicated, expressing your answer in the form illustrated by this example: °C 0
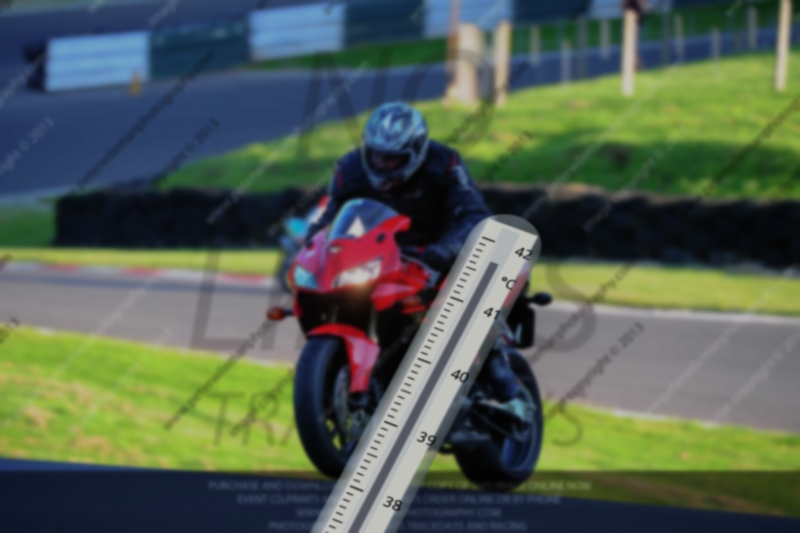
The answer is °C 41.7
